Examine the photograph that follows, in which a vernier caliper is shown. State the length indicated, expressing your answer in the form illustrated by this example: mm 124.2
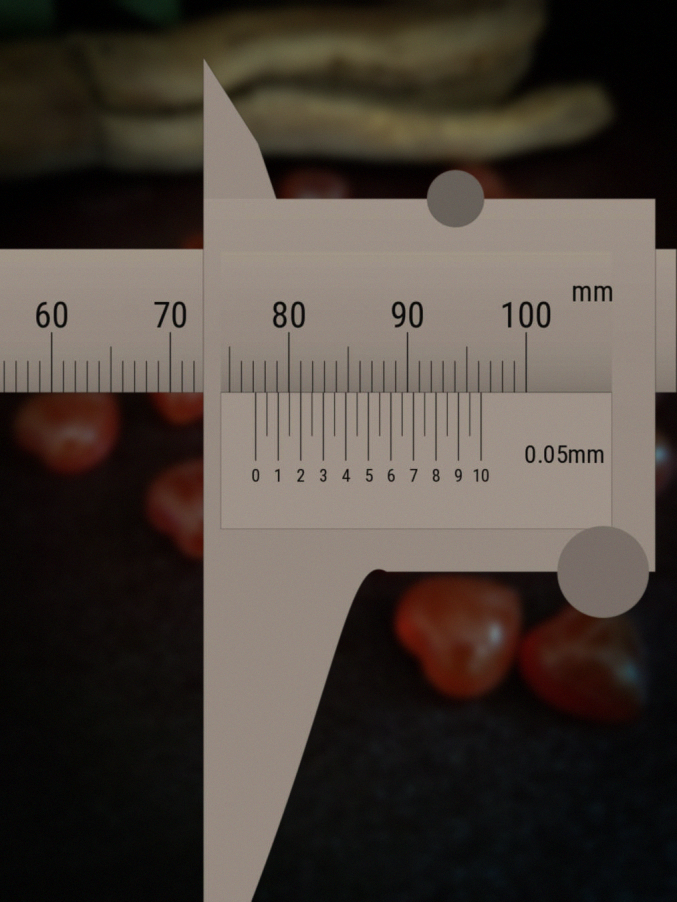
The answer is mm 77.2
